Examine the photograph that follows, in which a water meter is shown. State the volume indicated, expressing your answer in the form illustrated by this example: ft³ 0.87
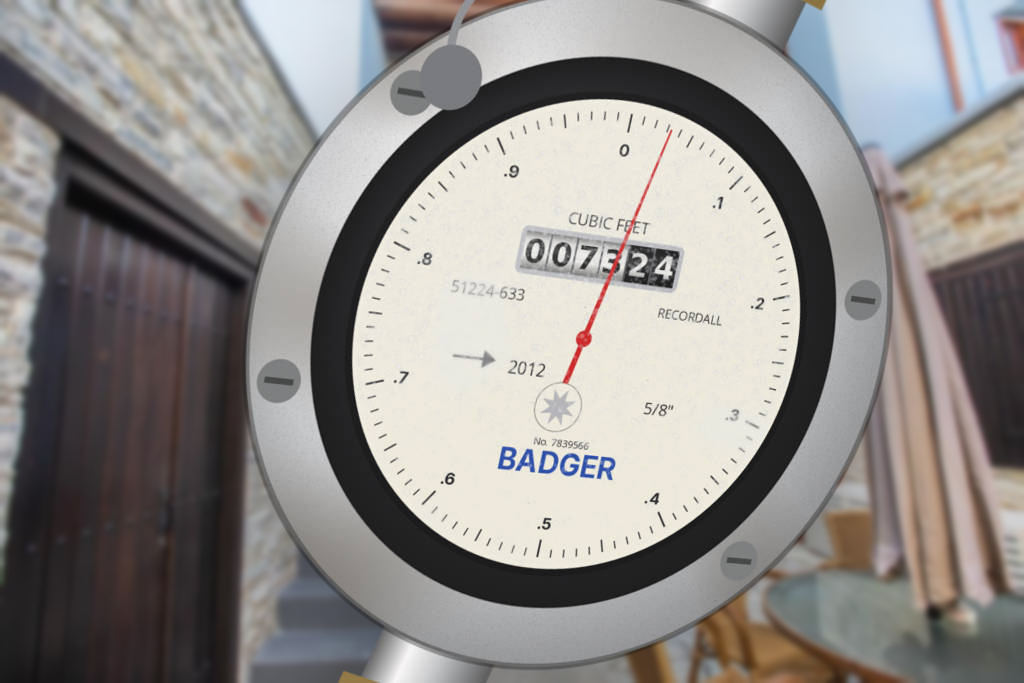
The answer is ft³ 7324.03
